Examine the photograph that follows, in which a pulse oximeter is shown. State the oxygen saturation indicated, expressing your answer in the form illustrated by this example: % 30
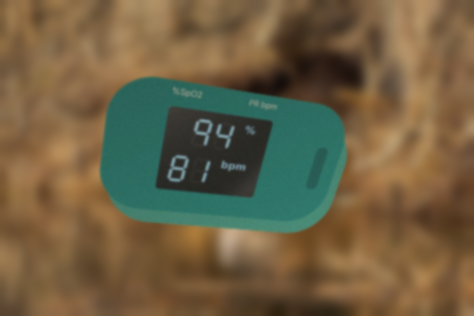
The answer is % 94
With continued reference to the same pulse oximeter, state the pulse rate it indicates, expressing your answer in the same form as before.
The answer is bpm 81
